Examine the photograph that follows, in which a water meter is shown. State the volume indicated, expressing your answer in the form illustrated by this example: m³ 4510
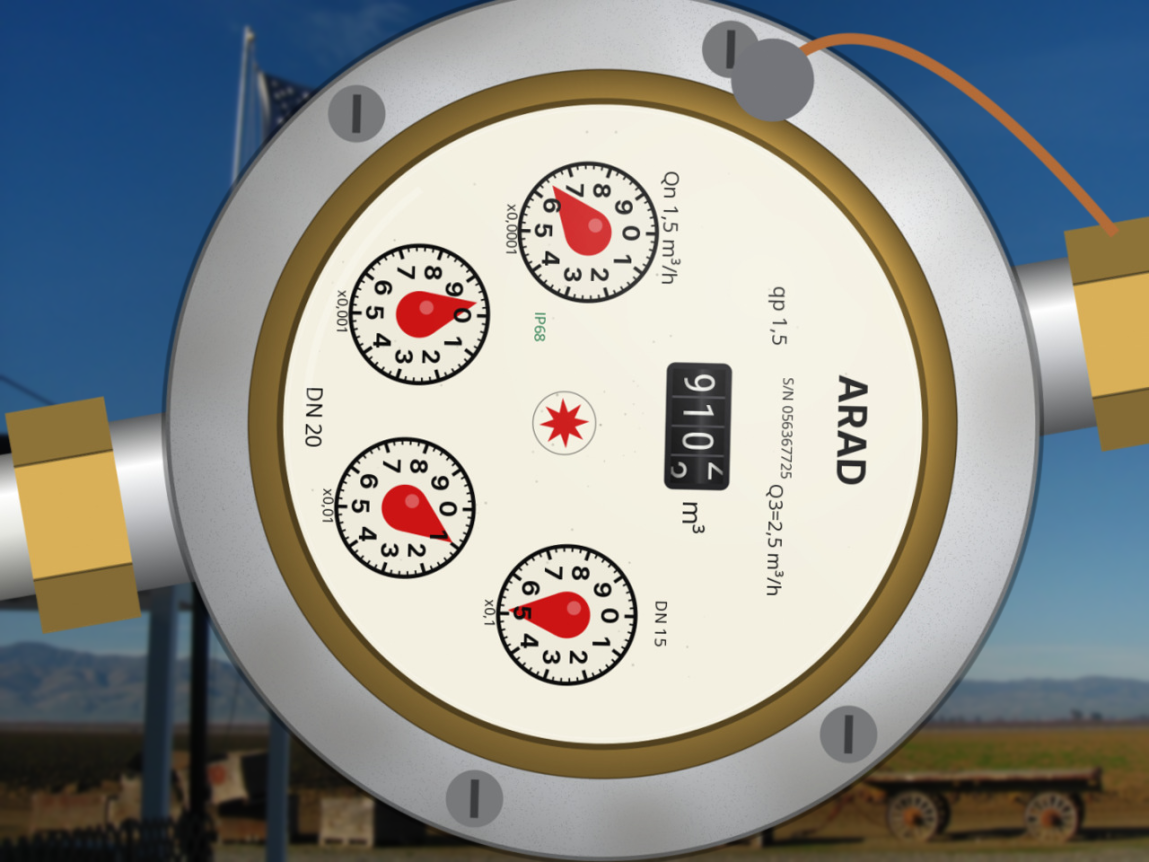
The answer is m³ 9102.5096
